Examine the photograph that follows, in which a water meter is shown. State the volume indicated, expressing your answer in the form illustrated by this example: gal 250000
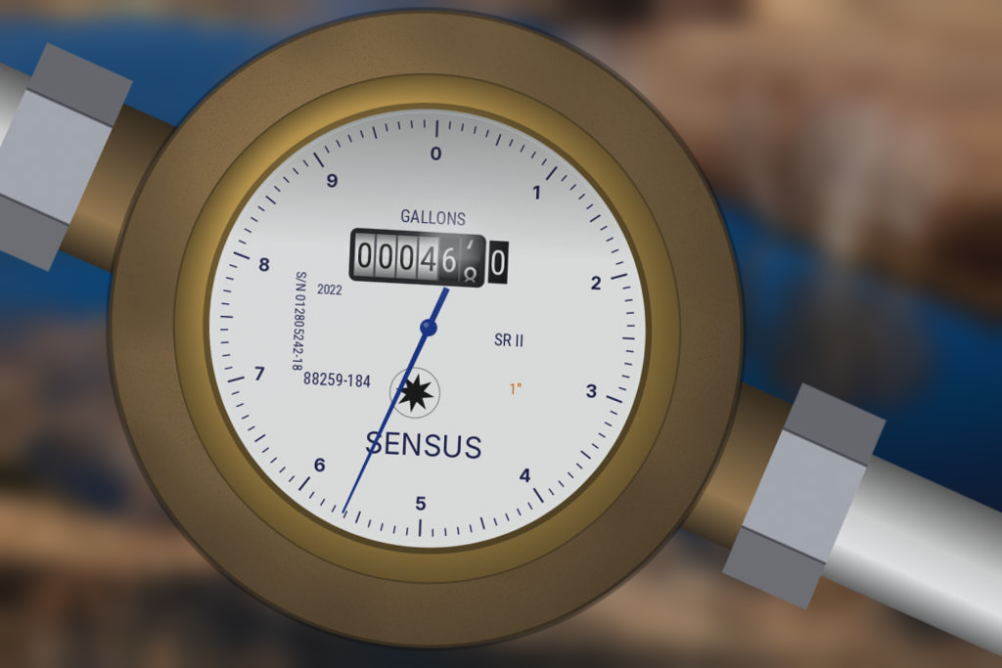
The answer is gal 4675.6
